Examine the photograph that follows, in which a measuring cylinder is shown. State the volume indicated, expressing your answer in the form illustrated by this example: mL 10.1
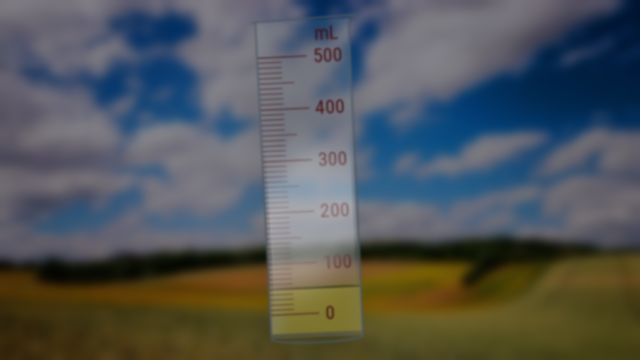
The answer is mL 50
